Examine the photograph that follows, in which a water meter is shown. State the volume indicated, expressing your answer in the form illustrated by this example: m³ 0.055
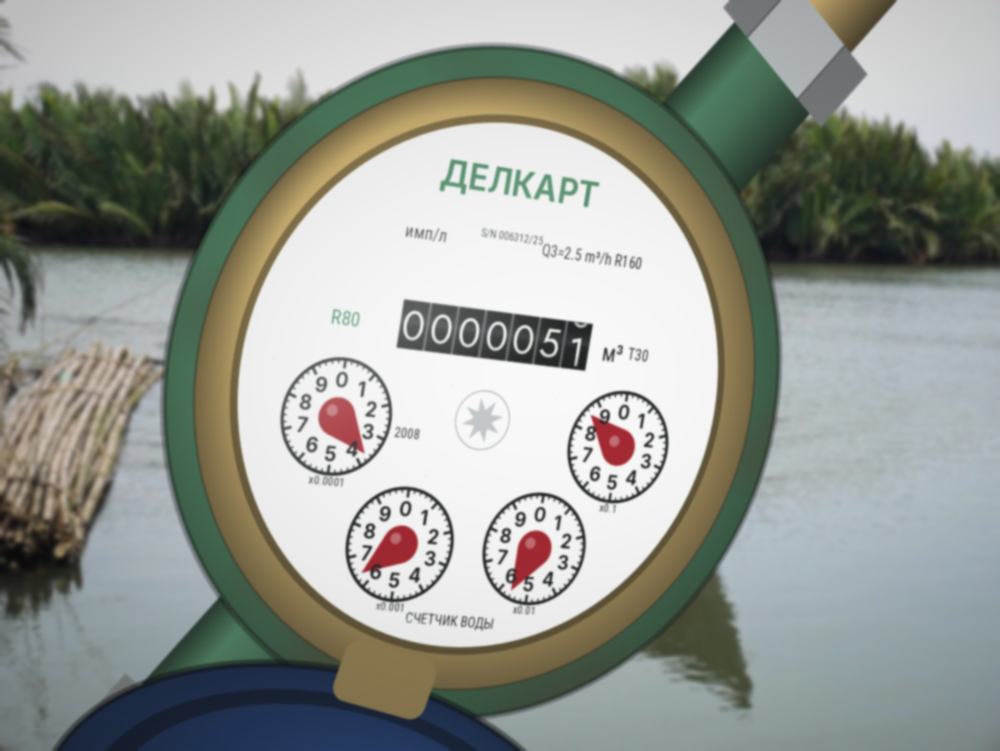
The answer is m³ 50.8563
